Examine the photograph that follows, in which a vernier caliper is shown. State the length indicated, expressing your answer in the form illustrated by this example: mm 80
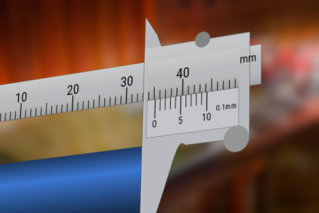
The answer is mm 35.2
